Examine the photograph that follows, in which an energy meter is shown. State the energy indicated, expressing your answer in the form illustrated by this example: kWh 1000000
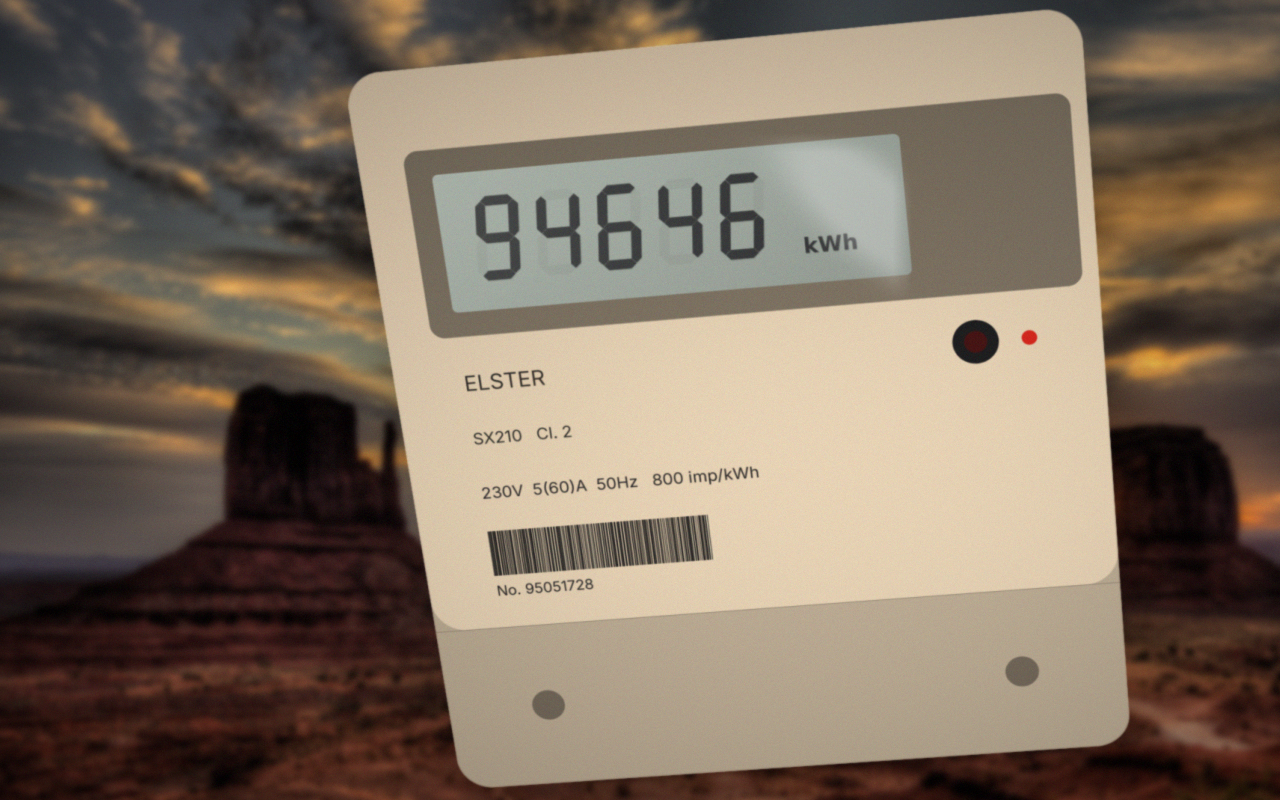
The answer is kWh 94646
